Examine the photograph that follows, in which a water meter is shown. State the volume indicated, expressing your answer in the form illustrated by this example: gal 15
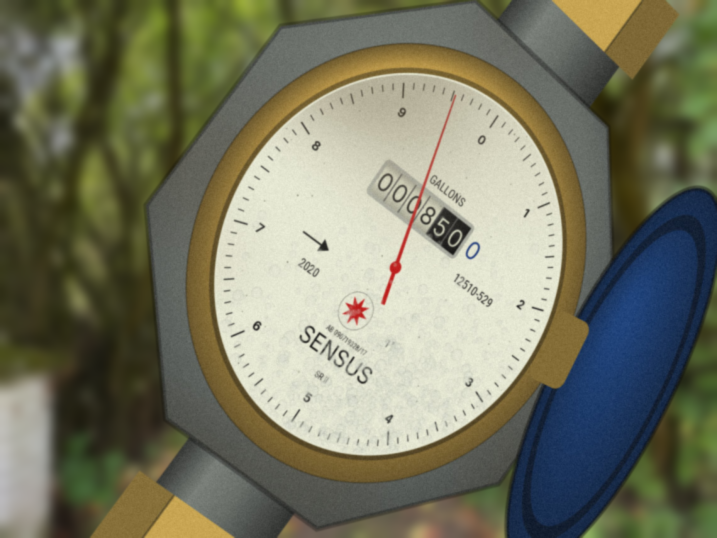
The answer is gal 8499.5
